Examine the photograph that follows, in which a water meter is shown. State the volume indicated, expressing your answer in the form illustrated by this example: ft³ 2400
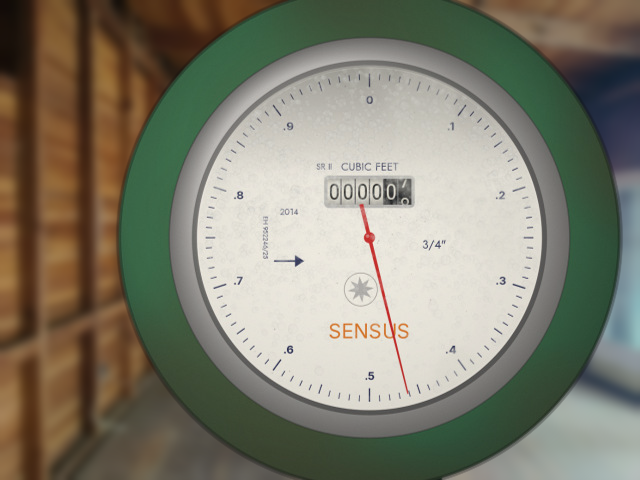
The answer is ft³ 7.46
